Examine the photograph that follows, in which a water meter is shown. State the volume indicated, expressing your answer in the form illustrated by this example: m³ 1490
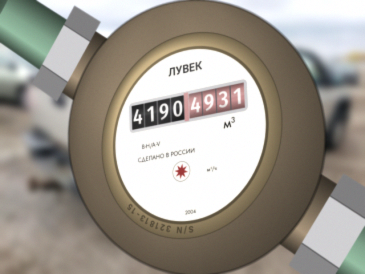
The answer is m³ 4190.4931
